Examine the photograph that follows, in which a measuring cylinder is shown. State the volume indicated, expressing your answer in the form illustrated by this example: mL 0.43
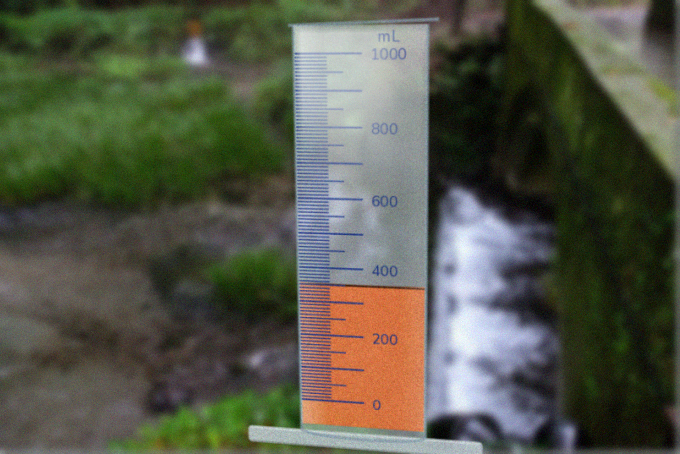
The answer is mL 350
